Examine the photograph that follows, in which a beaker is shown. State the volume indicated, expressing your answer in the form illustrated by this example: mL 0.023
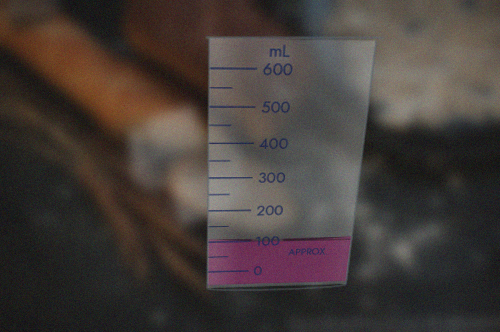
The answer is mL 100
